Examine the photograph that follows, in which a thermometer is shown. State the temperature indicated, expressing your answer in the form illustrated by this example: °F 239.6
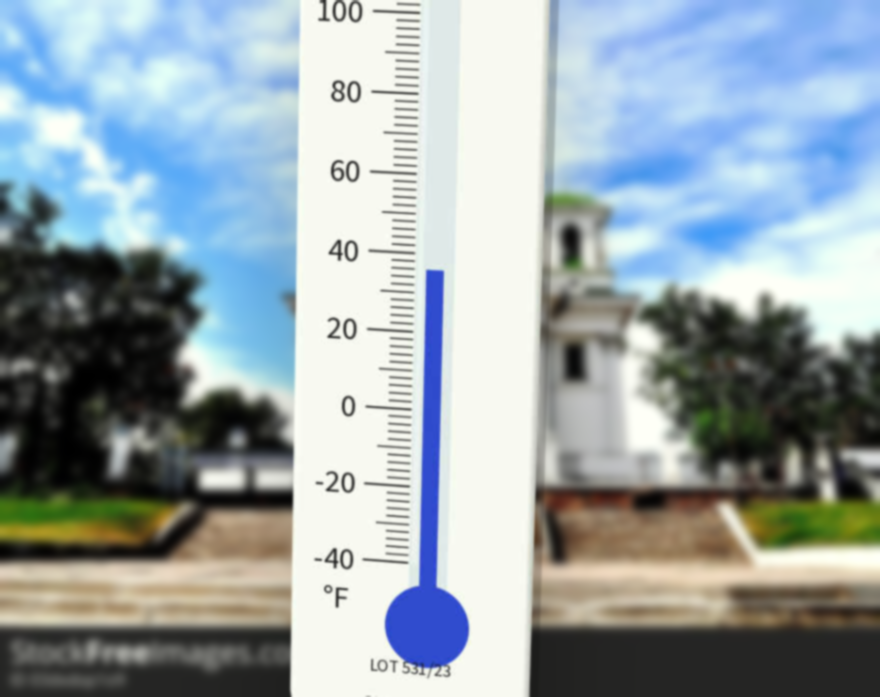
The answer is °F 36
